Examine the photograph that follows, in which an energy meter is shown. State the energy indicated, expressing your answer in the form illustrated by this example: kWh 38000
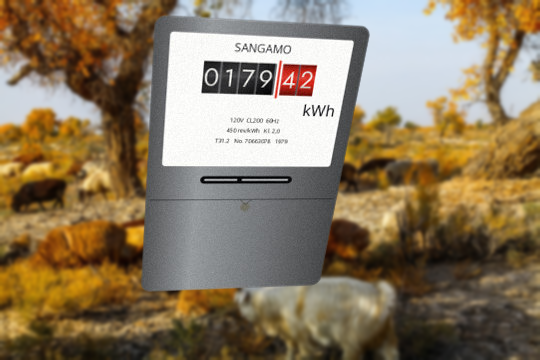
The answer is kWh 179.42
